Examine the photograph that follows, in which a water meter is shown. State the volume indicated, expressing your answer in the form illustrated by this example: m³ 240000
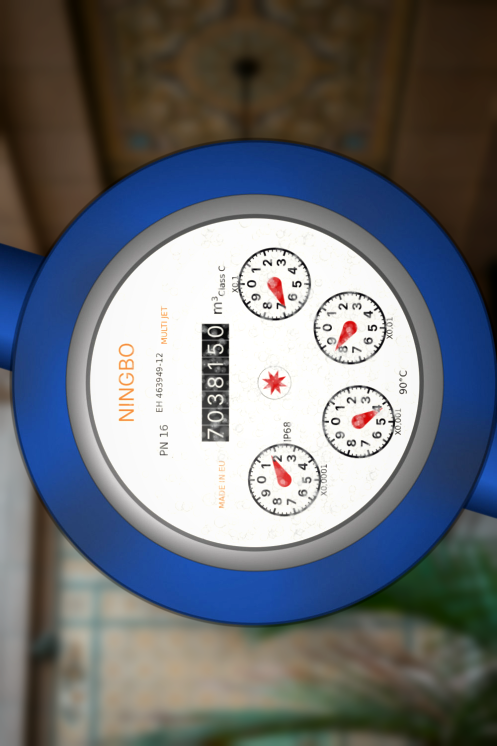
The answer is m³ 7038150.6841
